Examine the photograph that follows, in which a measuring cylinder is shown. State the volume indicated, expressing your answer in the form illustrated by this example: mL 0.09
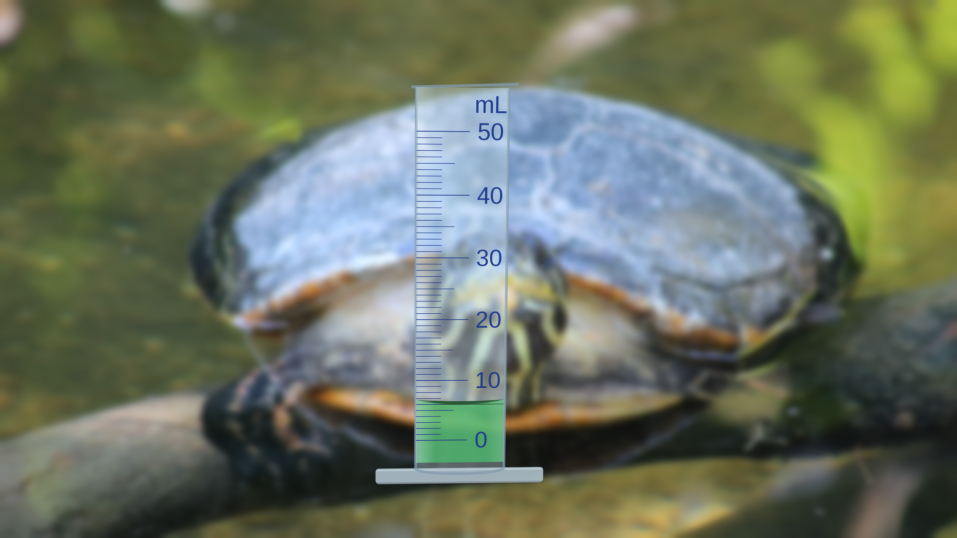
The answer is mL 6
